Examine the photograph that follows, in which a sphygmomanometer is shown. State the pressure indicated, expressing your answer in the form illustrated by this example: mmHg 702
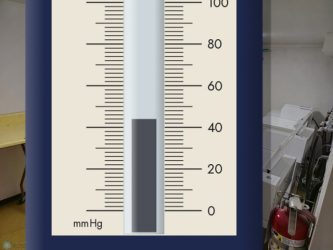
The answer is mmHg 44
